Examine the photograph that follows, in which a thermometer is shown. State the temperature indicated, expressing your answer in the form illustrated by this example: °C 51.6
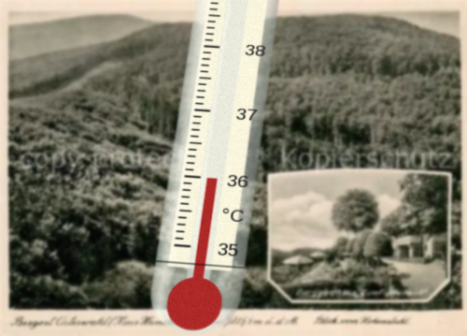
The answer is °C 36
